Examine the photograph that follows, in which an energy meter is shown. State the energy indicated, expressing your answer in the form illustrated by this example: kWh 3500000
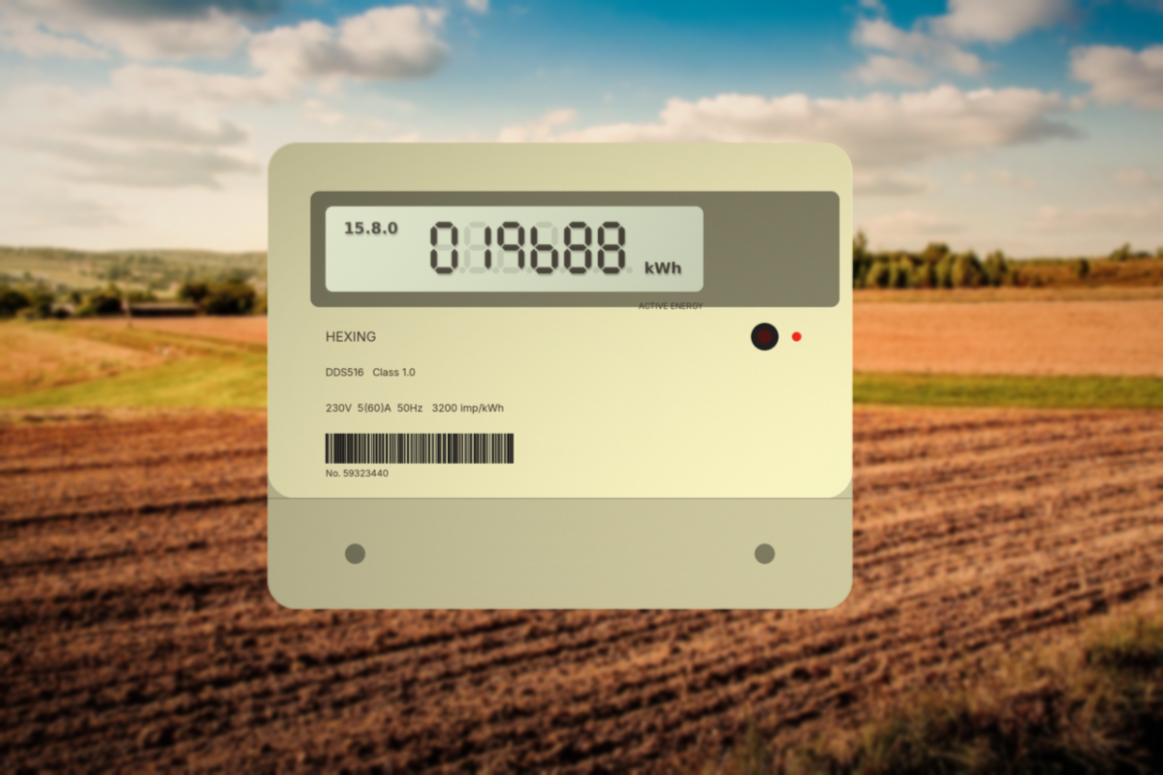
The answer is kWh 19688
